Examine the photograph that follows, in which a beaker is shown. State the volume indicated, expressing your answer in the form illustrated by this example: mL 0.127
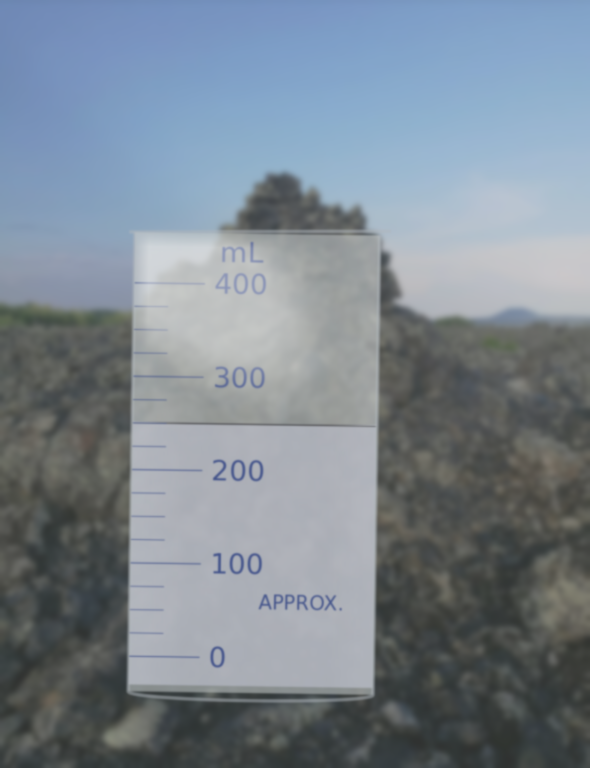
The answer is mL 250
